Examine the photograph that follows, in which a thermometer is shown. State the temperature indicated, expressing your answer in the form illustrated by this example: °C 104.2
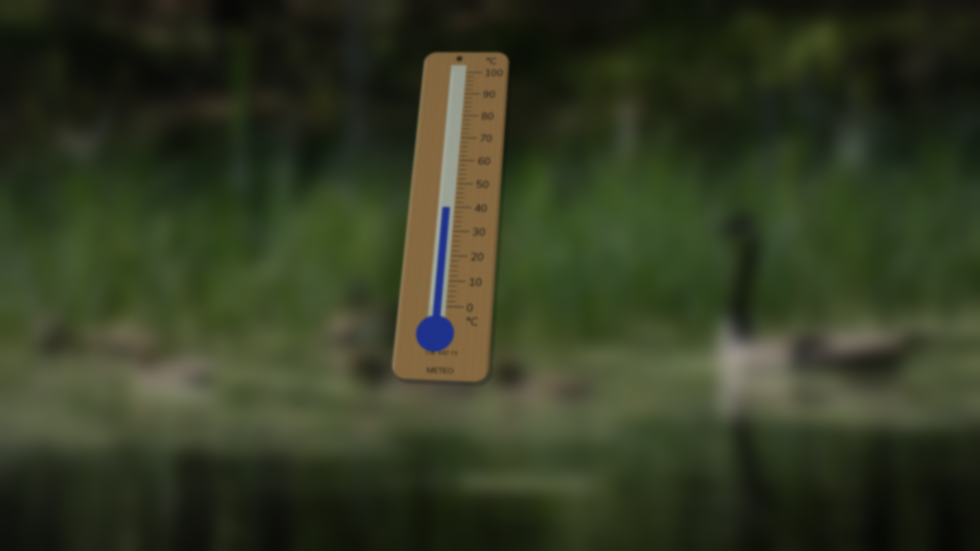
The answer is °C 40
